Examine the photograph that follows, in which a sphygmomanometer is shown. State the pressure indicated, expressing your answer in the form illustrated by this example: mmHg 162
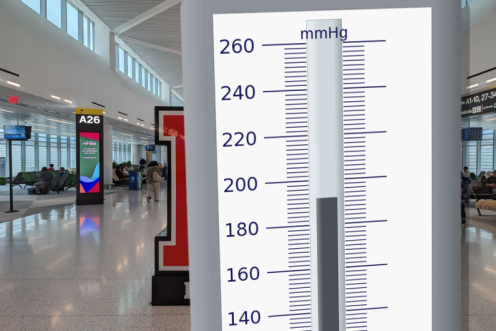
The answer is mmHg 192
